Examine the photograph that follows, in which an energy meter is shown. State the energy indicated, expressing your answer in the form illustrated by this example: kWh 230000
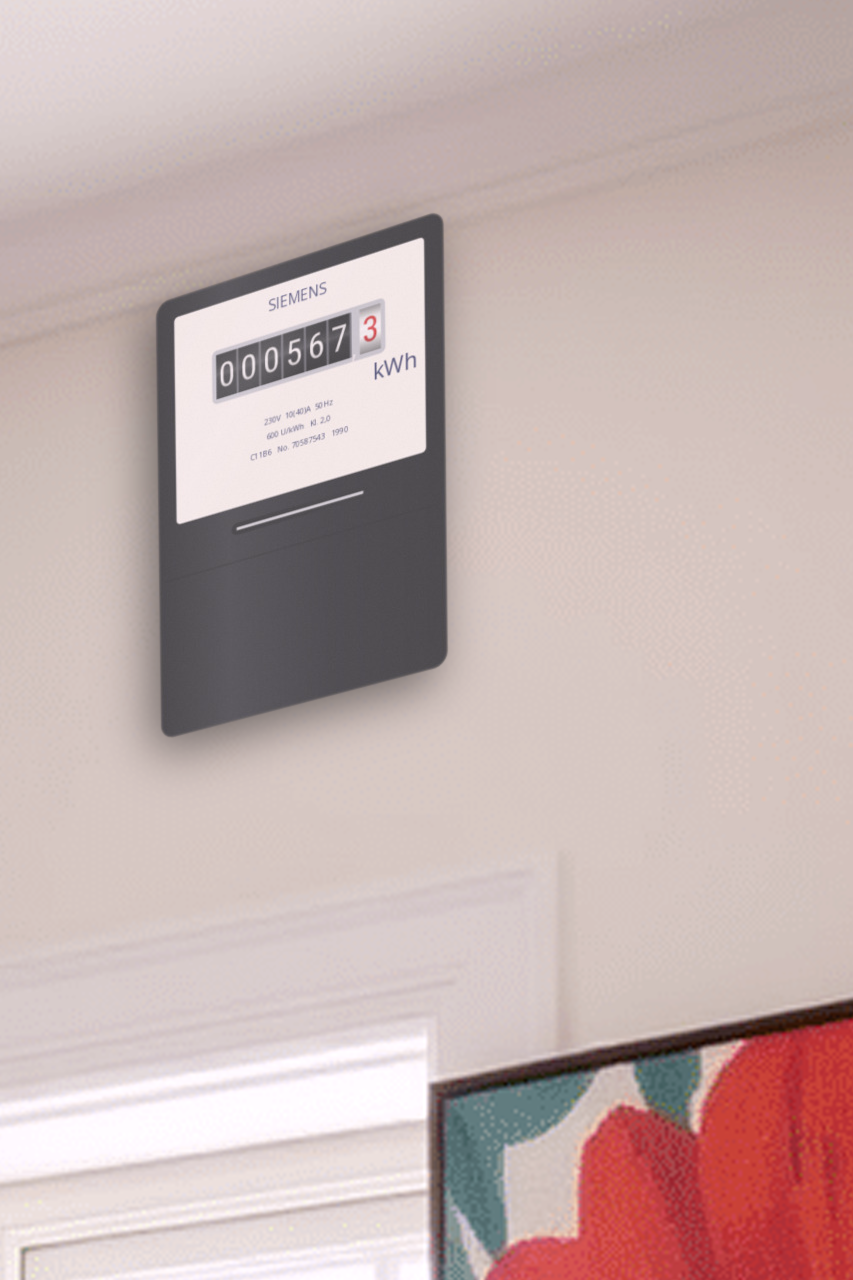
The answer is kWh 567.3
